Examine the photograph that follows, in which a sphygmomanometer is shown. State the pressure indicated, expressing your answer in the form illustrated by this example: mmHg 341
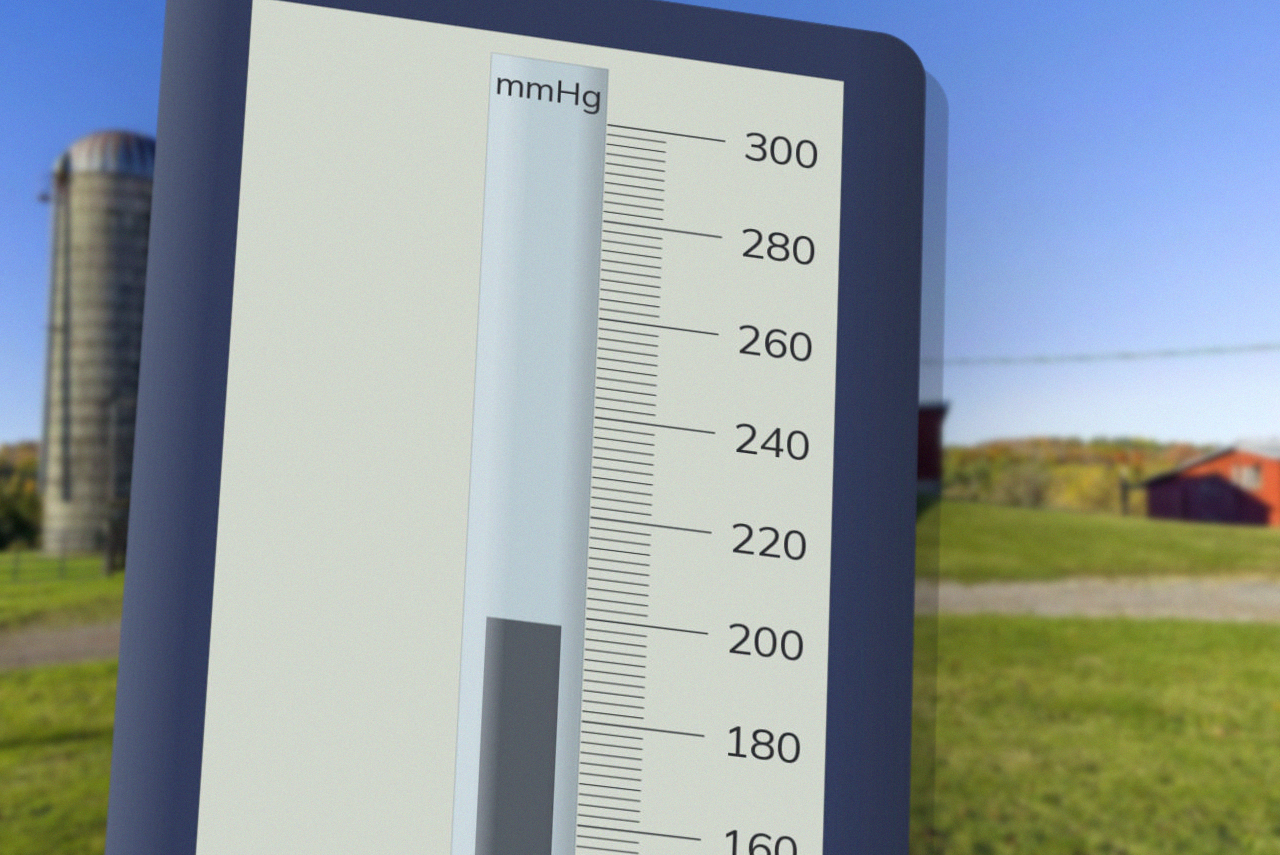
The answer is mmHg 198
